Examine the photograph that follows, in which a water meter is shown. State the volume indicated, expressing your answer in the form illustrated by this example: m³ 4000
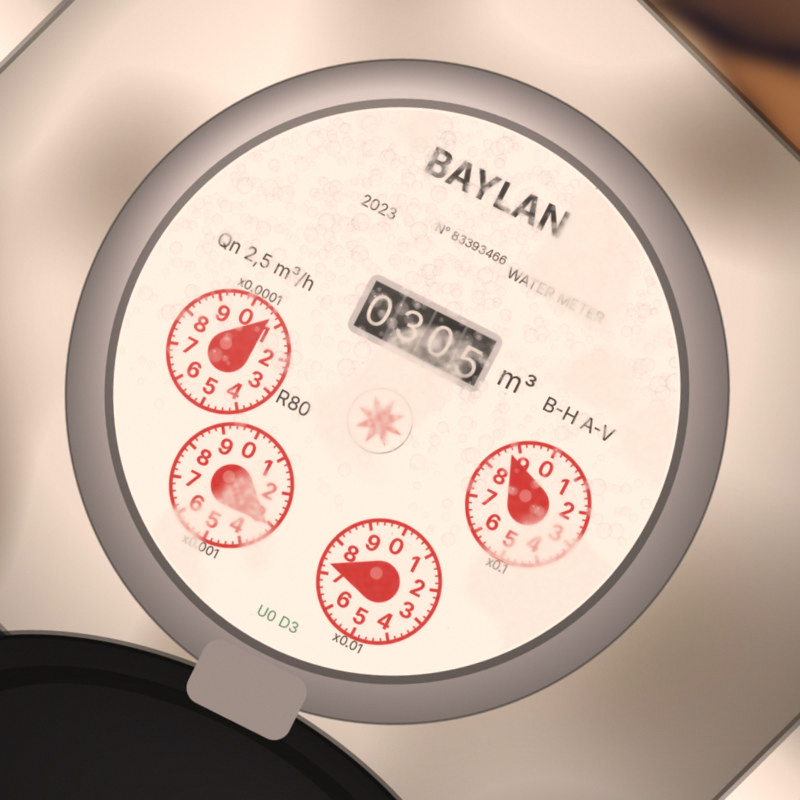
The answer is m³ 304.8730
